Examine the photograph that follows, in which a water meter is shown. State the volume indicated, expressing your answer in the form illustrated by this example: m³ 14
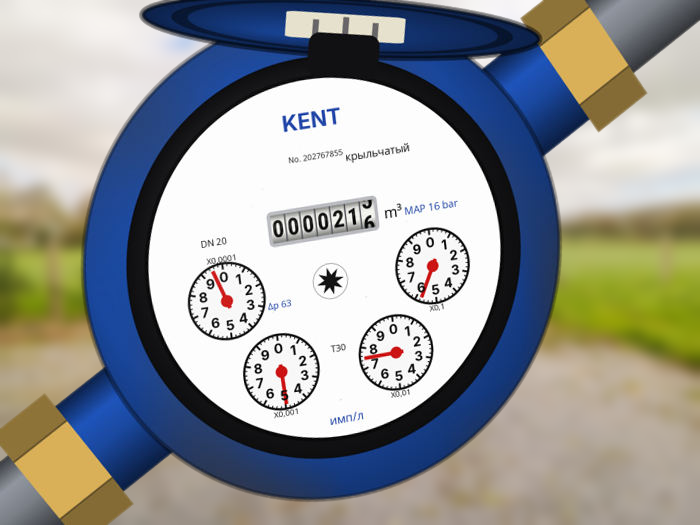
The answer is m³ 215.5749
